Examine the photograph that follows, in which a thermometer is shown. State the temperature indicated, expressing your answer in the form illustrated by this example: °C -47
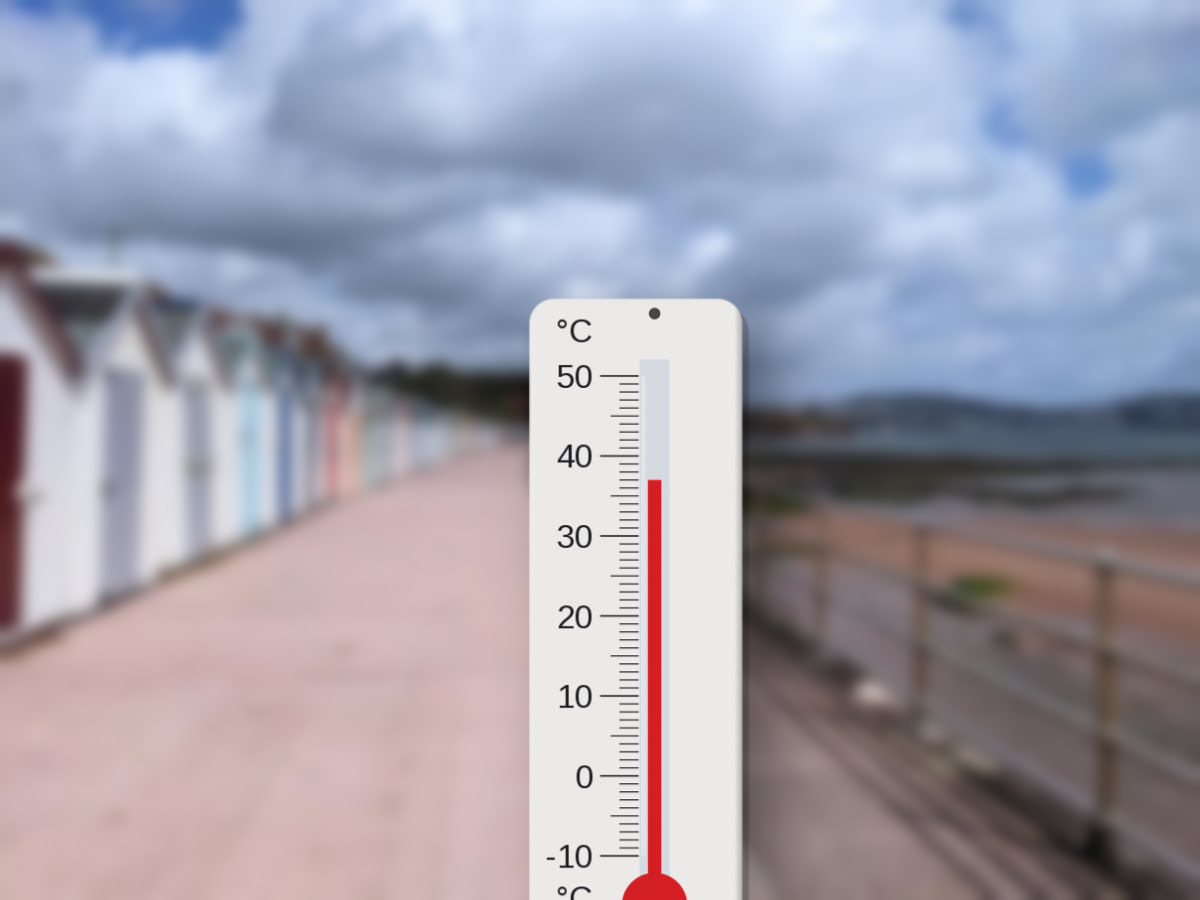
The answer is °C 37
